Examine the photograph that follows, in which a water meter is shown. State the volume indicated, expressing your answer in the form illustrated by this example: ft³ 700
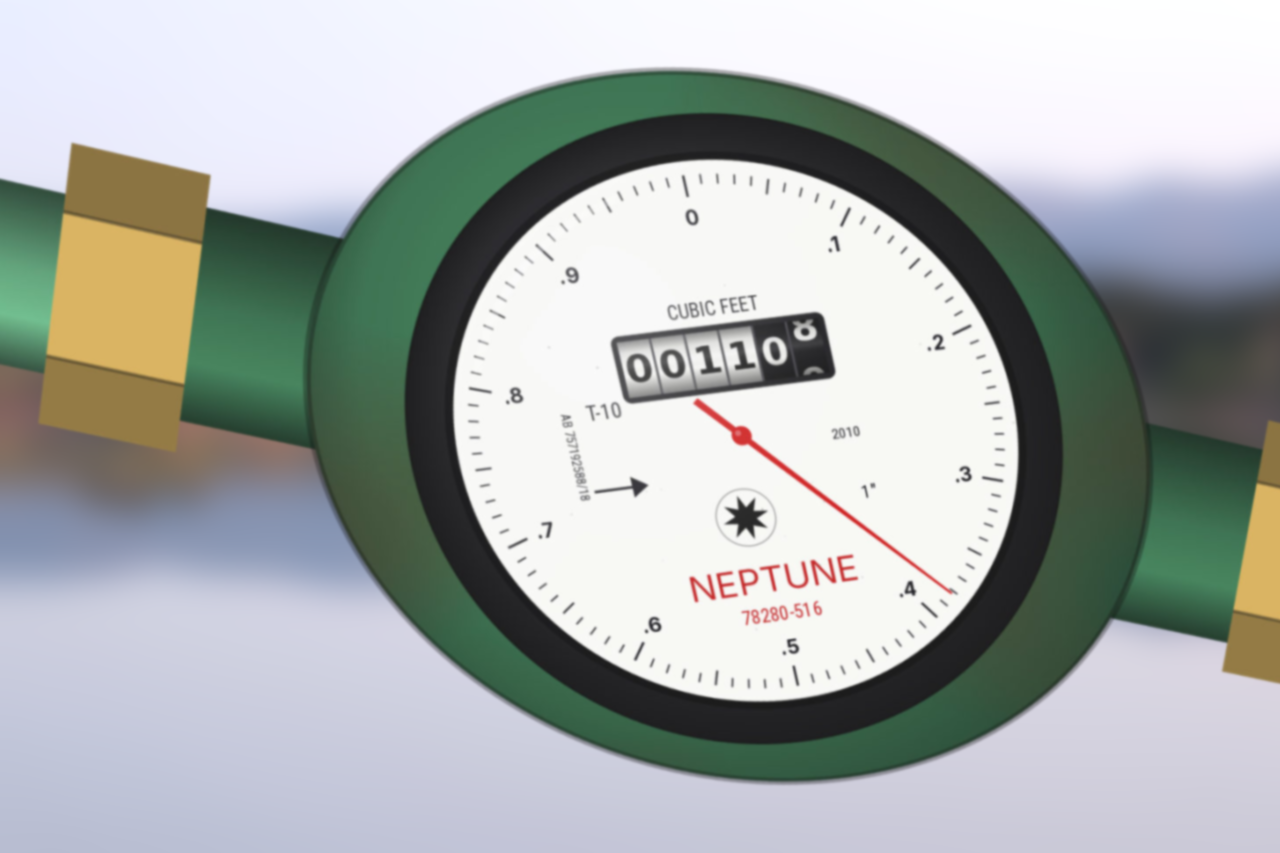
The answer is ft³ 1108.38
